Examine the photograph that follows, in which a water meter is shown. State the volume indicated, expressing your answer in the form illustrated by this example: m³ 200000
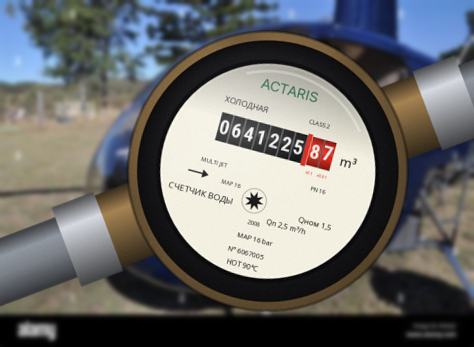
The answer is m³ 641225.87
